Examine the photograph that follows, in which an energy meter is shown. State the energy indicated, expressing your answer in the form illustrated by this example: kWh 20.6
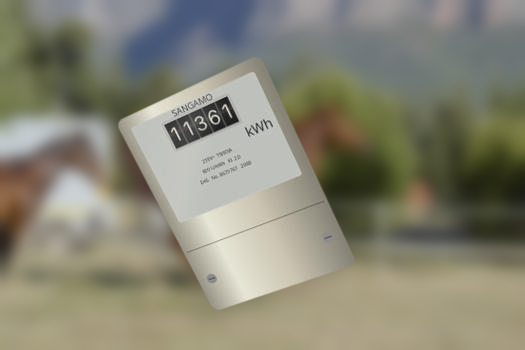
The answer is kWh 11361
